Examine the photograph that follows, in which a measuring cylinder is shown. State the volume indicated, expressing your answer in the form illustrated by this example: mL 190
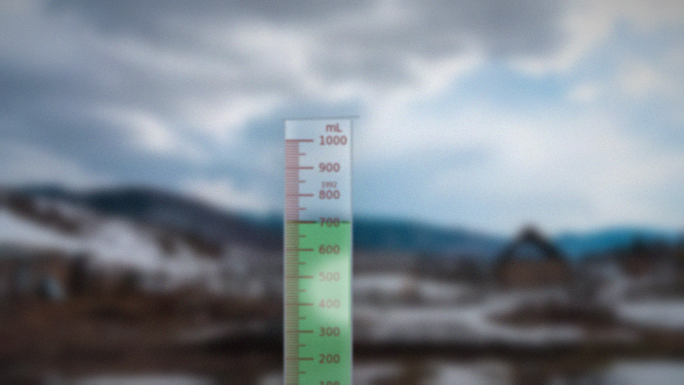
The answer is mL 700
